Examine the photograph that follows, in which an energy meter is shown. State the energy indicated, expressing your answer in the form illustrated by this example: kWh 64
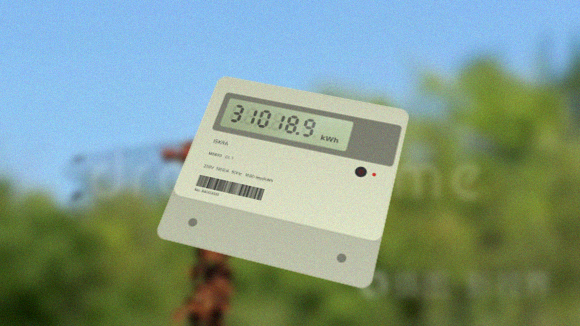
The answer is kWh 31018.9
